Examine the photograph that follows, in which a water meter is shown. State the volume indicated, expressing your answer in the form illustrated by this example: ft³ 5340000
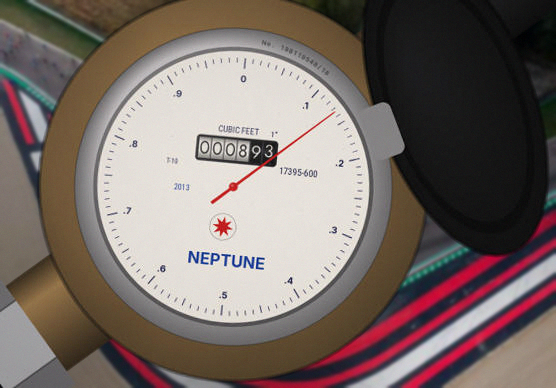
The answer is ft³ 893.13
